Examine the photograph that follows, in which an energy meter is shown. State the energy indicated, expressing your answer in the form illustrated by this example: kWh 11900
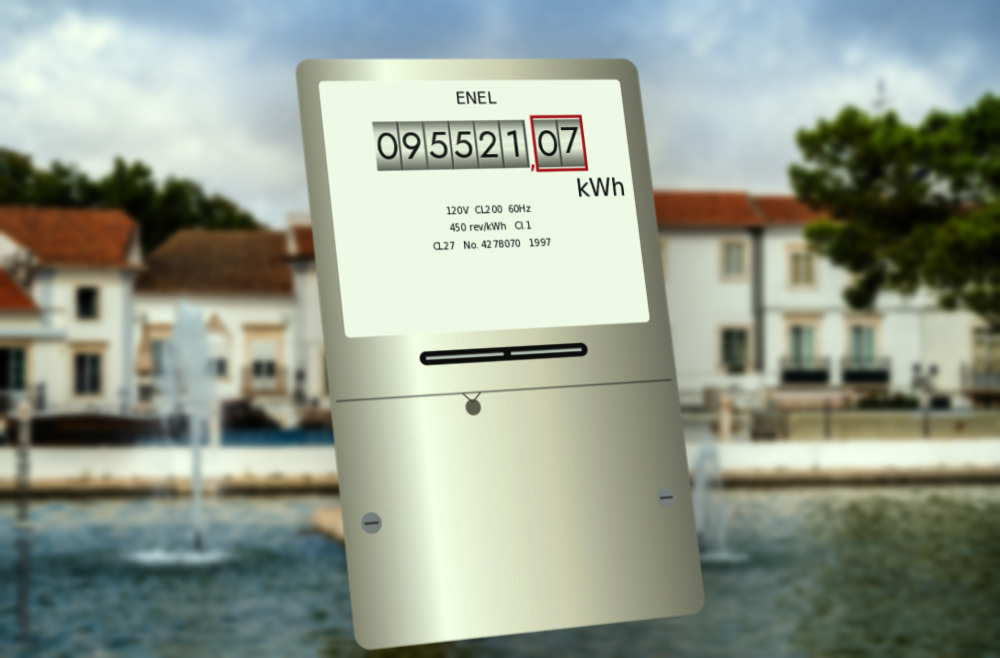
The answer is kWh 95521.07
